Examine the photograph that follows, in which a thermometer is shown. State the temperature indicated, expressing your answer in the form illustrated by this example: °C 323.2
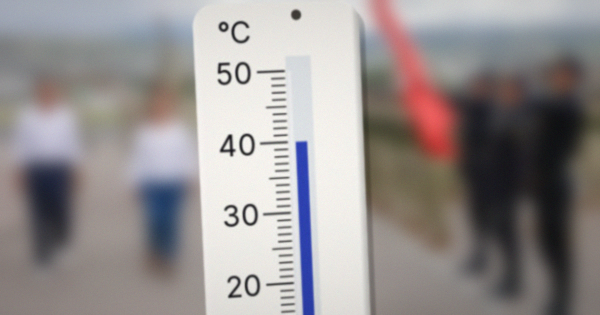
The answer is °C 40
